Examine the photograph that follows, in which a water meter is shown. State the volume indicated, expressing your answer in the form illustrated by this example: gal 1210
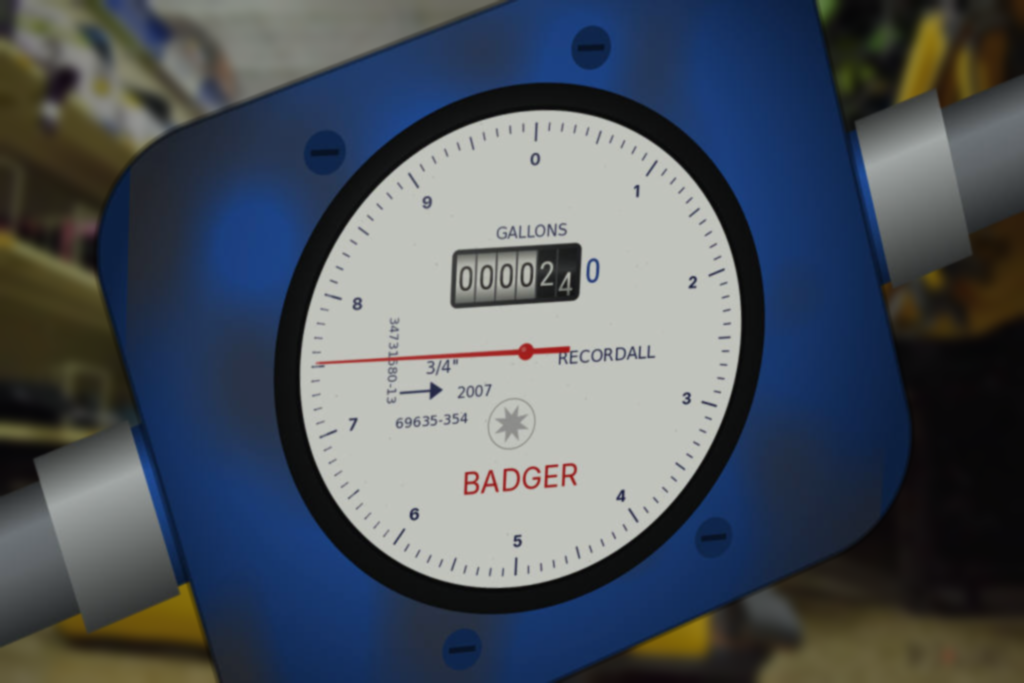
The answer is gal 237.5
